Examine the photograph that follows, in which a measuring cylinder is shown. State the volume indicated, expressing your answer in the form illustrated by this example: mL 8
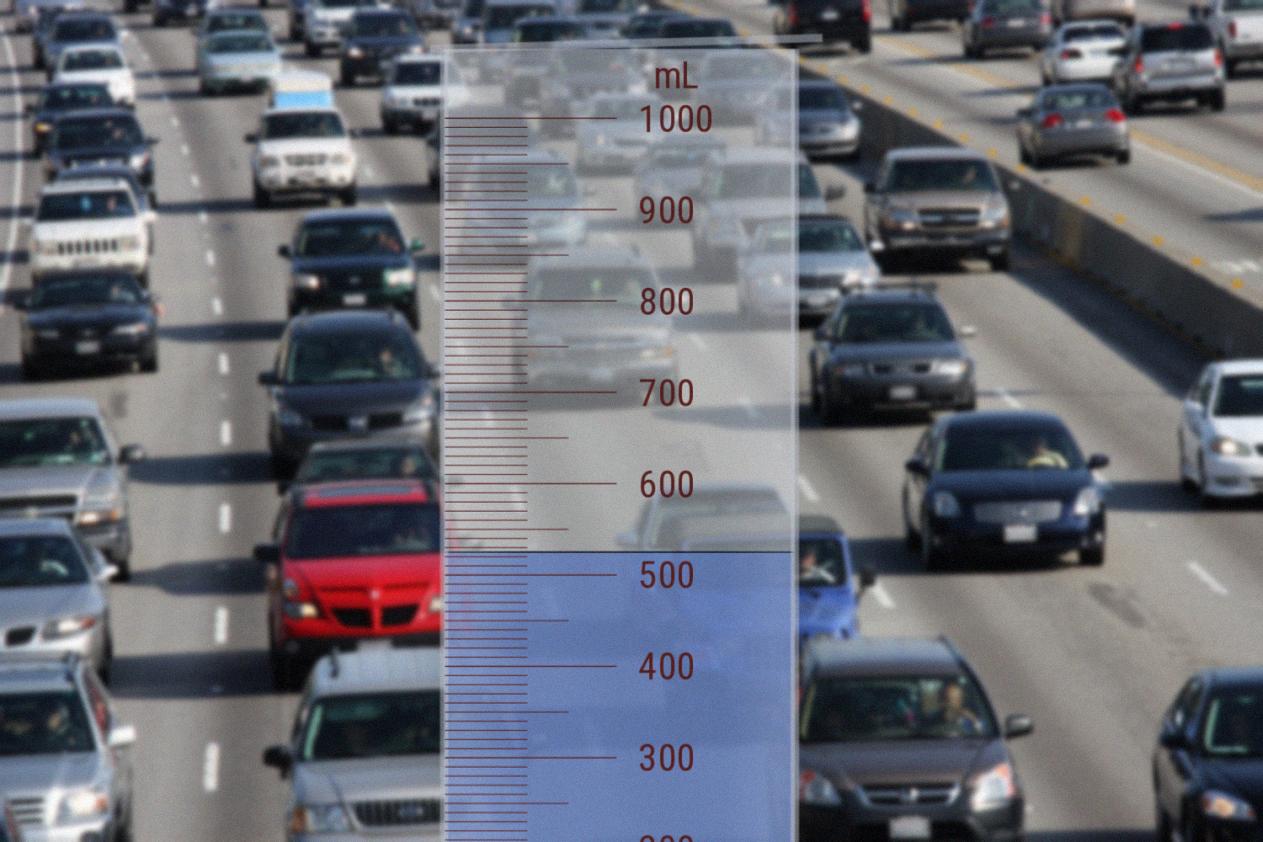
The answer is mL 525
